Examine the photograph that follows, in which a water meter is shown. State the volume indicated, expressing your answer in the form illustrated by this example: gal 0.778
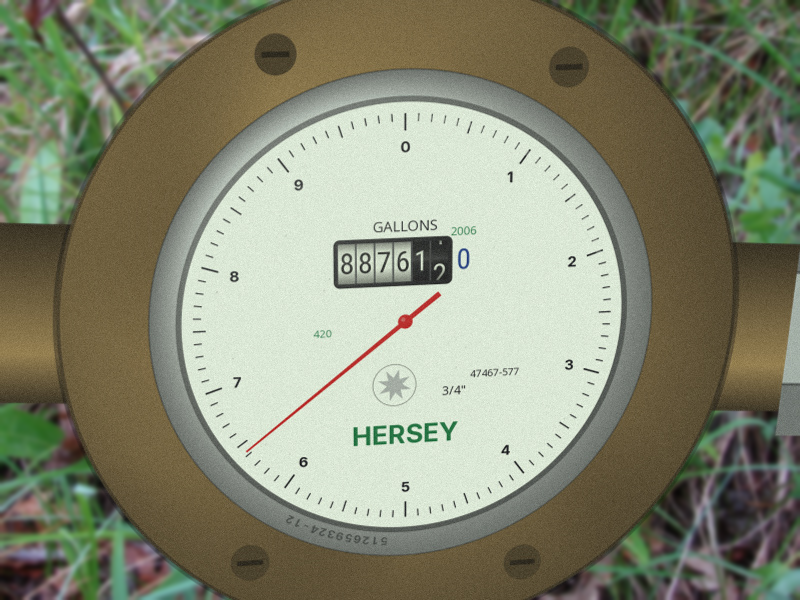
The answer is gal 8876116.4
